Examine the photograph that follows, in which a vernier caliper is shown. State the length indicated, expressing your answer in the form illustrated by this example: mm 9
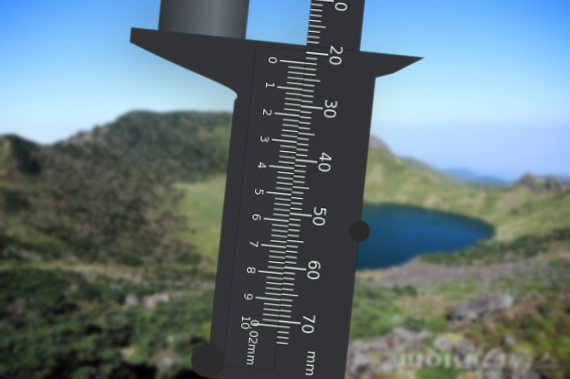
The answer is mm 22.0
